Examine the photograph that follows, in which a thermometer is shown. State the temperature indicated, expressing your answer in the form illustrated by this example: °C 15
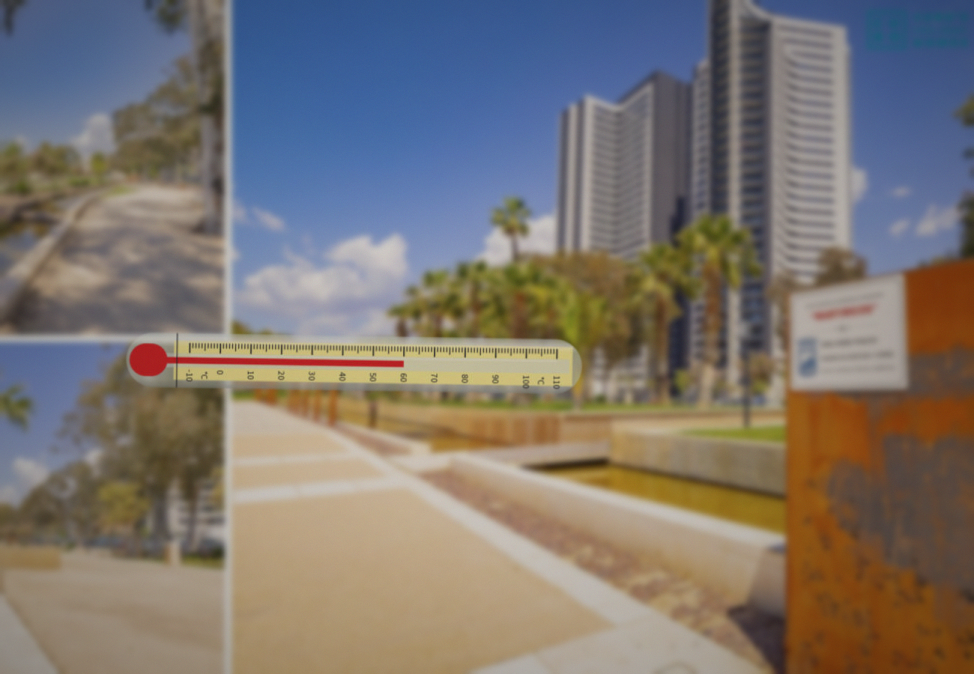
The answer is °C 60
